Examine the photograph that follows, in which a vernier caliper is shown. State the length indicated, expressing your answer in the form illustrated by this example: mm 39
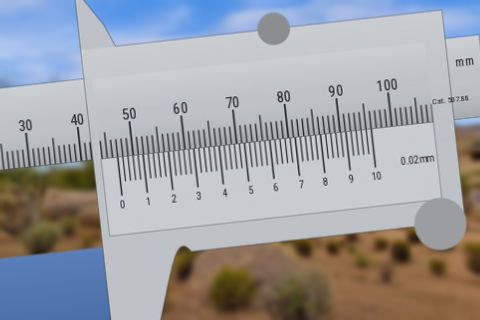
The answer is mm 47.0
